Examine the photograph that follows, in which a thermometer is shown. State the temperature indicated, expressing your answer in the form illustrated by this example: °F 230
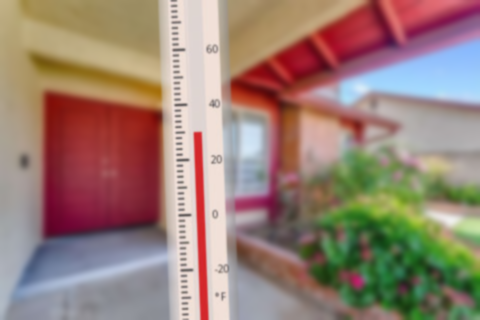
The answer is °F 30
